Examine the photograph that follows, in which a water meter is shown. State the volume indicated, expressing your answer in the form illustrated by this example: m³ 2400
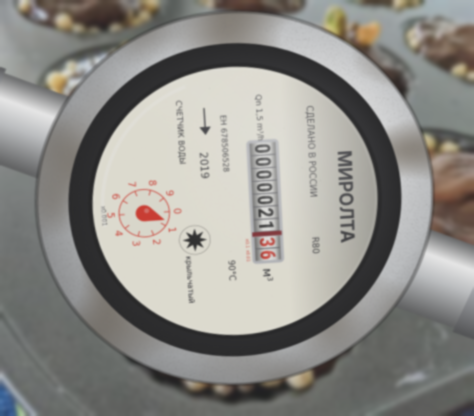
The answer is m³ 21.360
